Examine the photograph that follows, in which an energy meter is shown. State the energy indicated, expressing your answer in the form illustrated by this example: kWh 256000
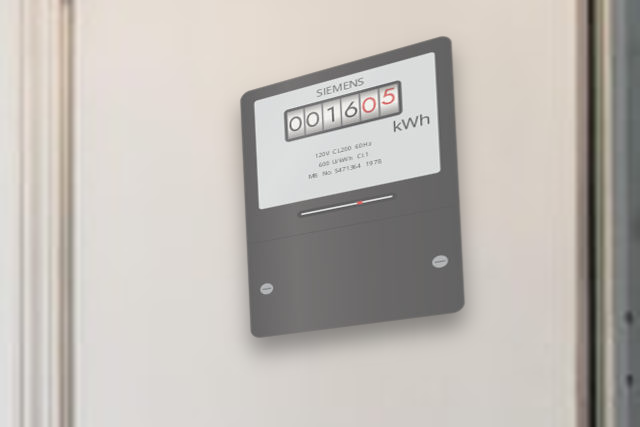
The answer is kWh 16.05
